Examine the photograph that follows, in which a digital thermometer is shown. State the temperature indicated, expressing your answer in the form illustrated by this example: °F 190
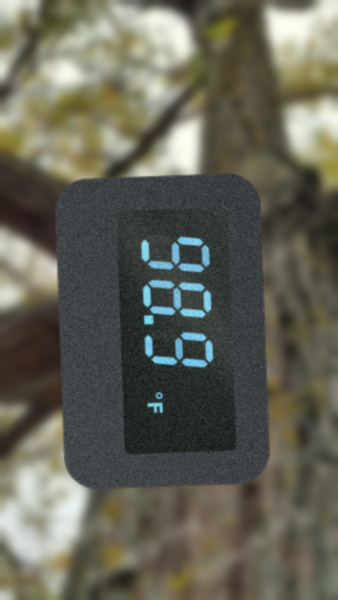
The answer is °F 98.9
